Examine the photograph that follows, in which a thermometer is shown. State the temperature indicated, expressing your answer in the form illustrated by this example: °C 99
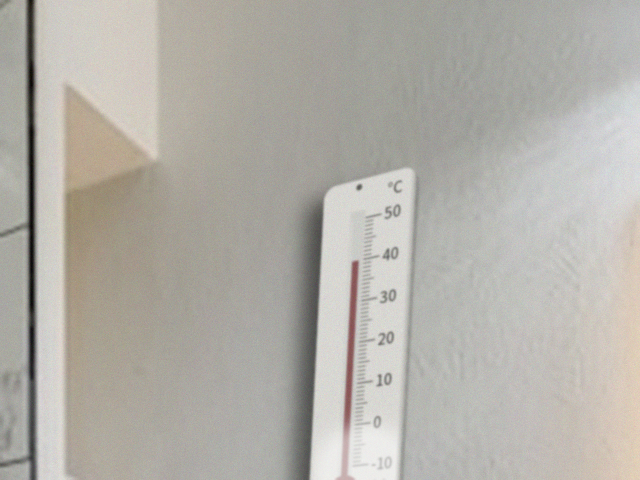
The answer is °C 40
